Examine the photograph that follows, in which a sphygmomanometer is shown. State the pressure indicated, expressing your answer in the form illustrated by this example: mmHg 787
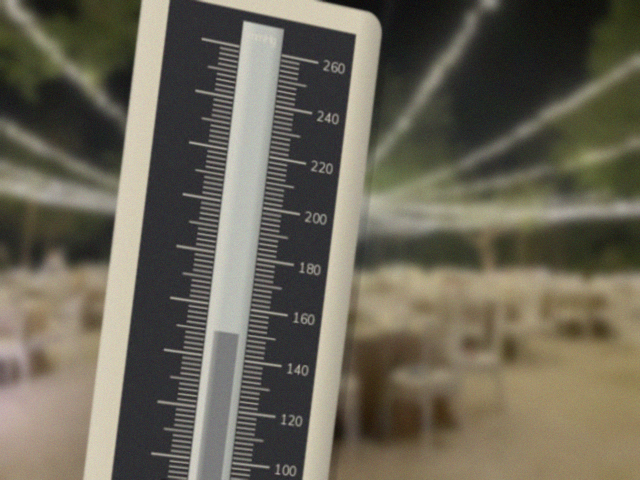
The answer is mmHg 150
